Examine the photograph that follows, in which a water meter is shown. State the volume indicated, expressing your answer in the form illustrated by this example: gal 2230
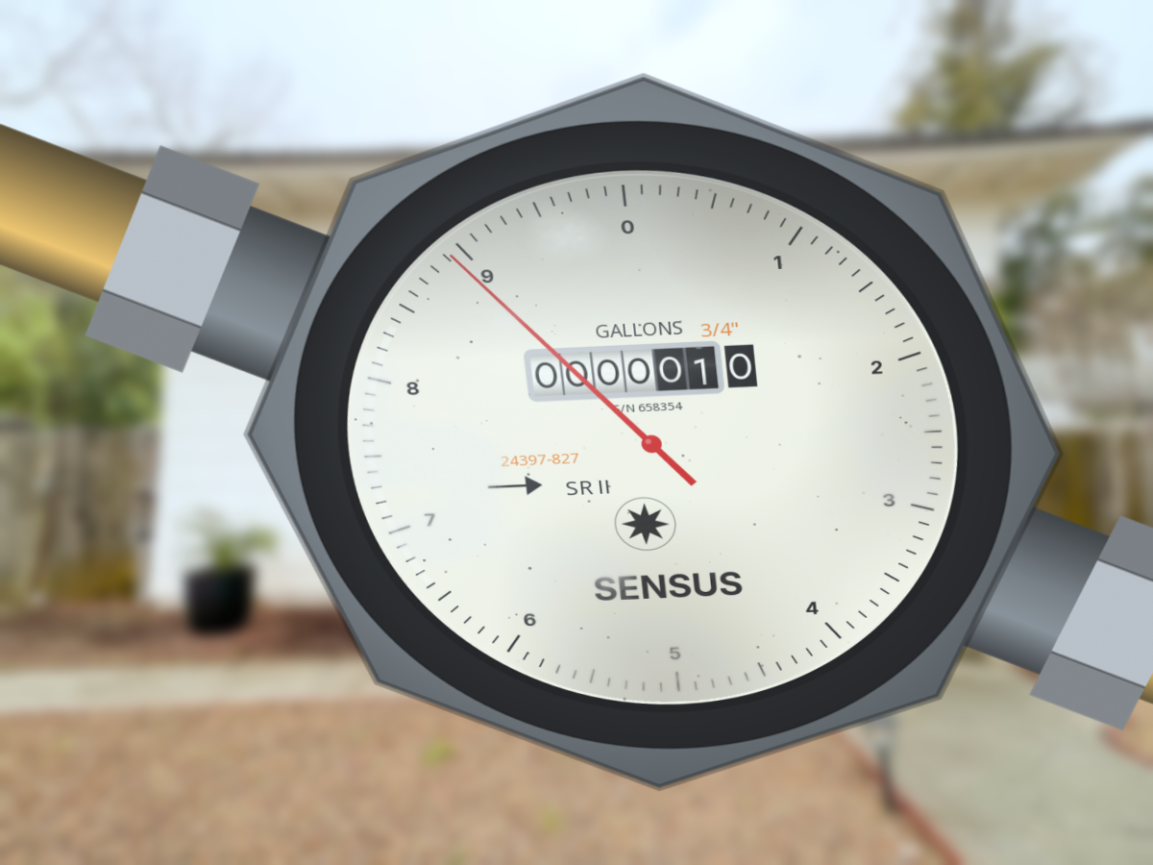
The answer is gal 8.9
